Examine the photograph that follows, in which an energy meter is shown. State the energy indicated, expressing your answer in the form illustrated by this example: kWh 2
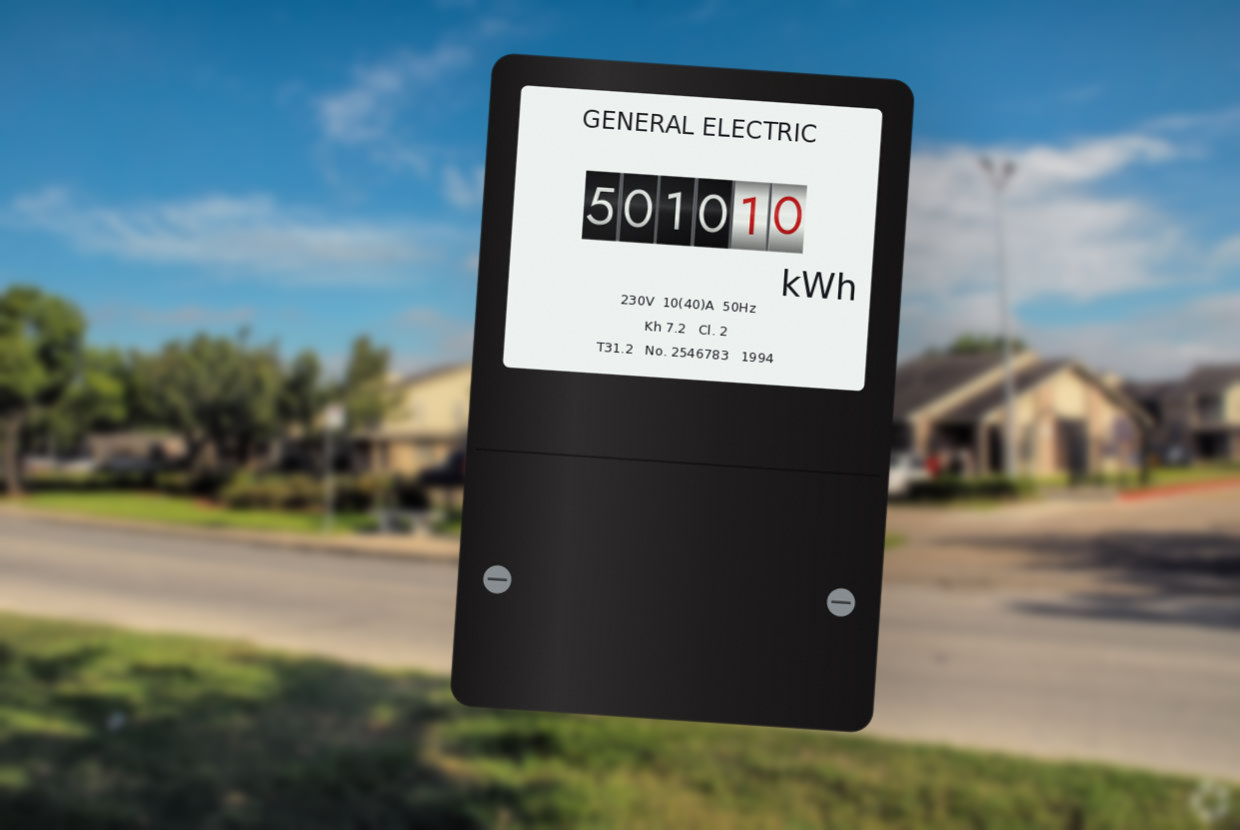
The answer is kWh 5010.10
